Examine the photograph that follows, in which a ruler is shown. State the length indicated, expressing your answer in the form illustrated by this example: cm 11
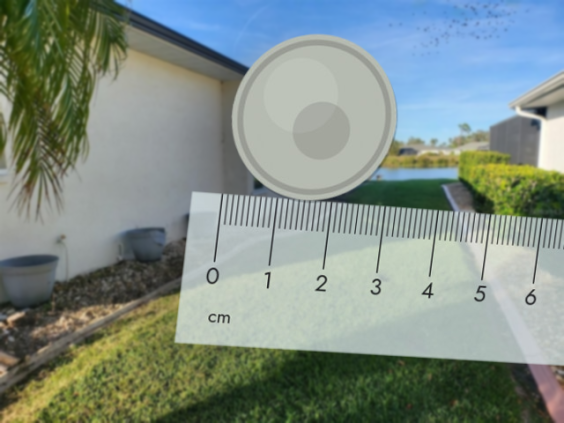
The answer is cm 3
